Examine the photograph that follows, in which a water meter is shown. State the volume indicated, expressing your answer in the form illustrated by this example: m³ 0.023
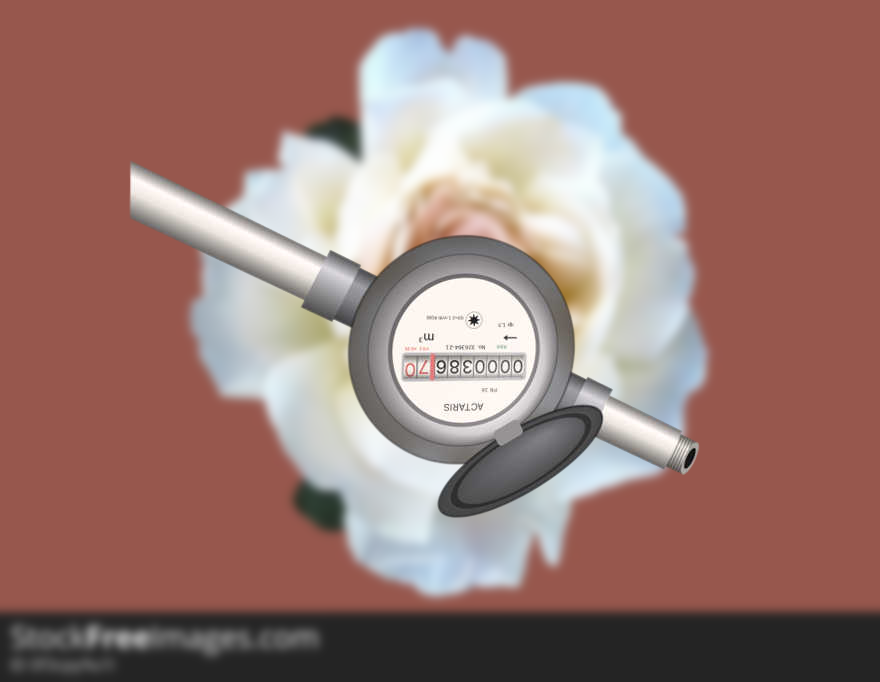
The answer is m³ 386.70
